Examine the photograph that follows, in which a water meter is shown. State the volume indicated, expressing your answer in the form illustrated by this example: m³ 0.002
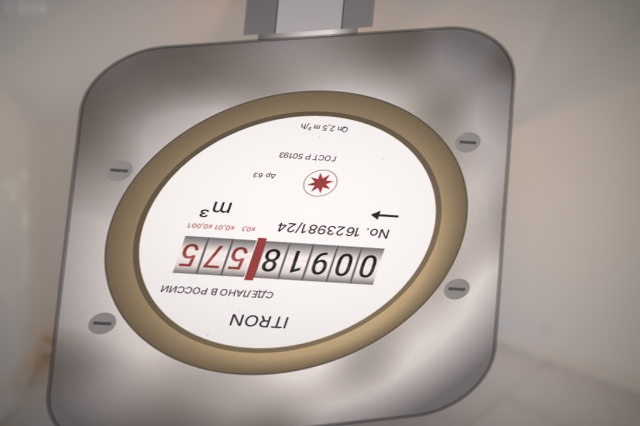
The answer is m³ 918.575
